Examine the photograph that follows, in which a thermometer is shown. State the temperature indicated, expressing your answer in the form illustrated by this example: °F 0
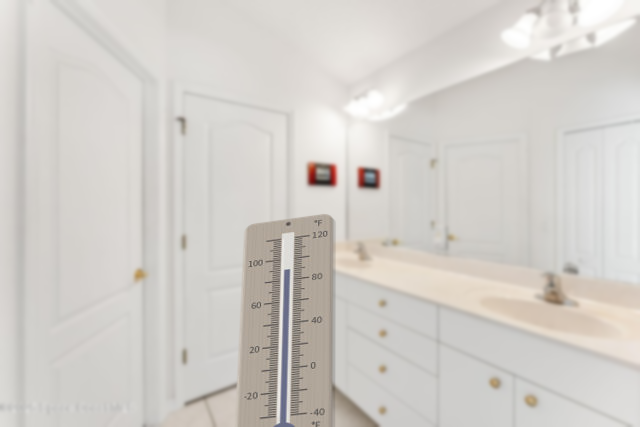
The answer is °F 90
